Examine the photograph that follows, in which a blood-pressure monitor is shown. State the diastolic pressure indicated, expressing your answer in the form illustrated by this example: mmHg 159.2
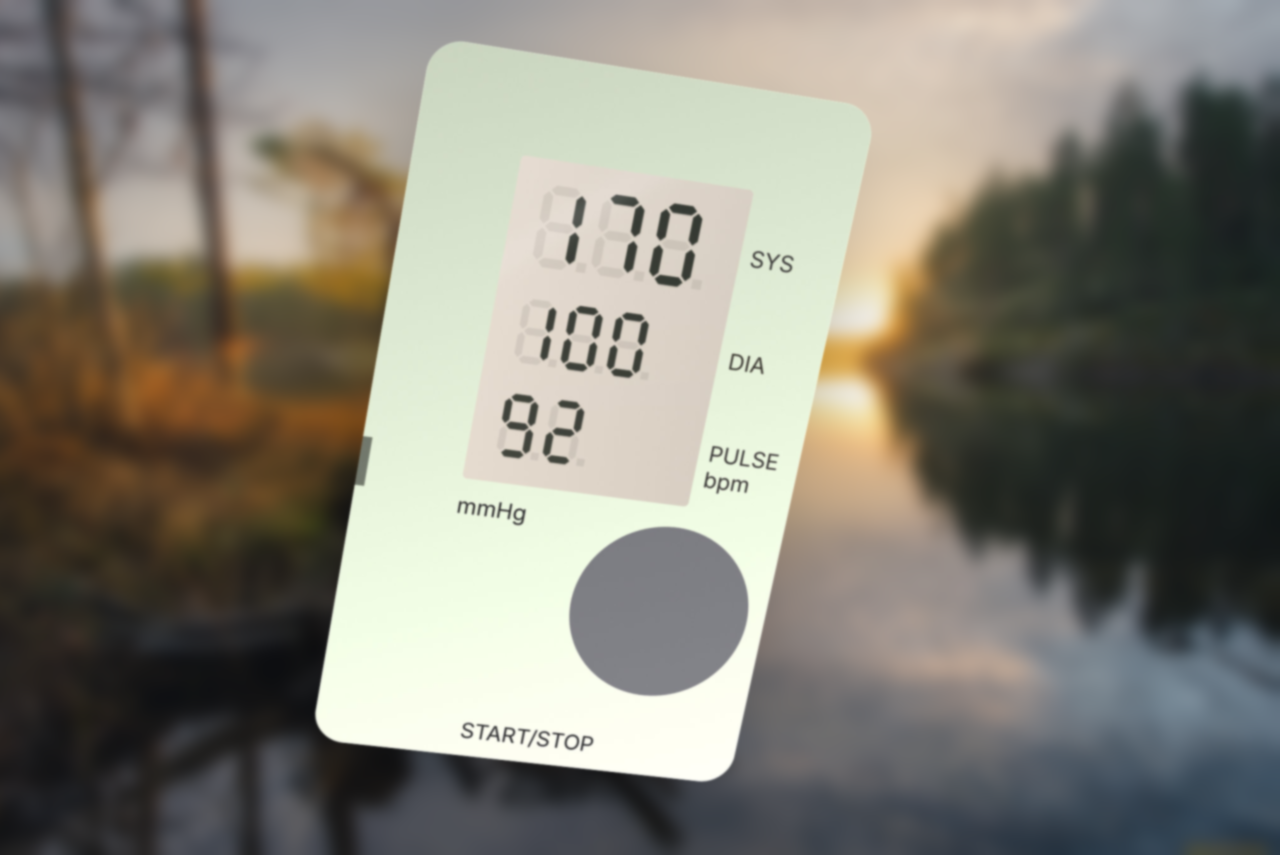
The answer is mmHg 100
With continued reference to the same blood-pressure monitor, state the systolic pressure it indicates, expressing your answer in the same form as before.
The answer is mmHg 170
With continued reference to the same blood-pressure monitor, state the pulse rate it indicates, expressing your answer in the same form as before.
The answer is bpm 92
